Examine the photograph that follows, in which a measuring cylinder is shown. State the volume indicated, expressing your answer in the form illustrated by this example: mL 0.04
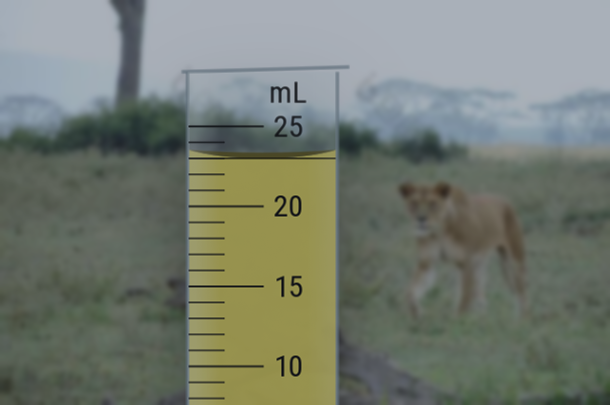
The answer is mL 23
